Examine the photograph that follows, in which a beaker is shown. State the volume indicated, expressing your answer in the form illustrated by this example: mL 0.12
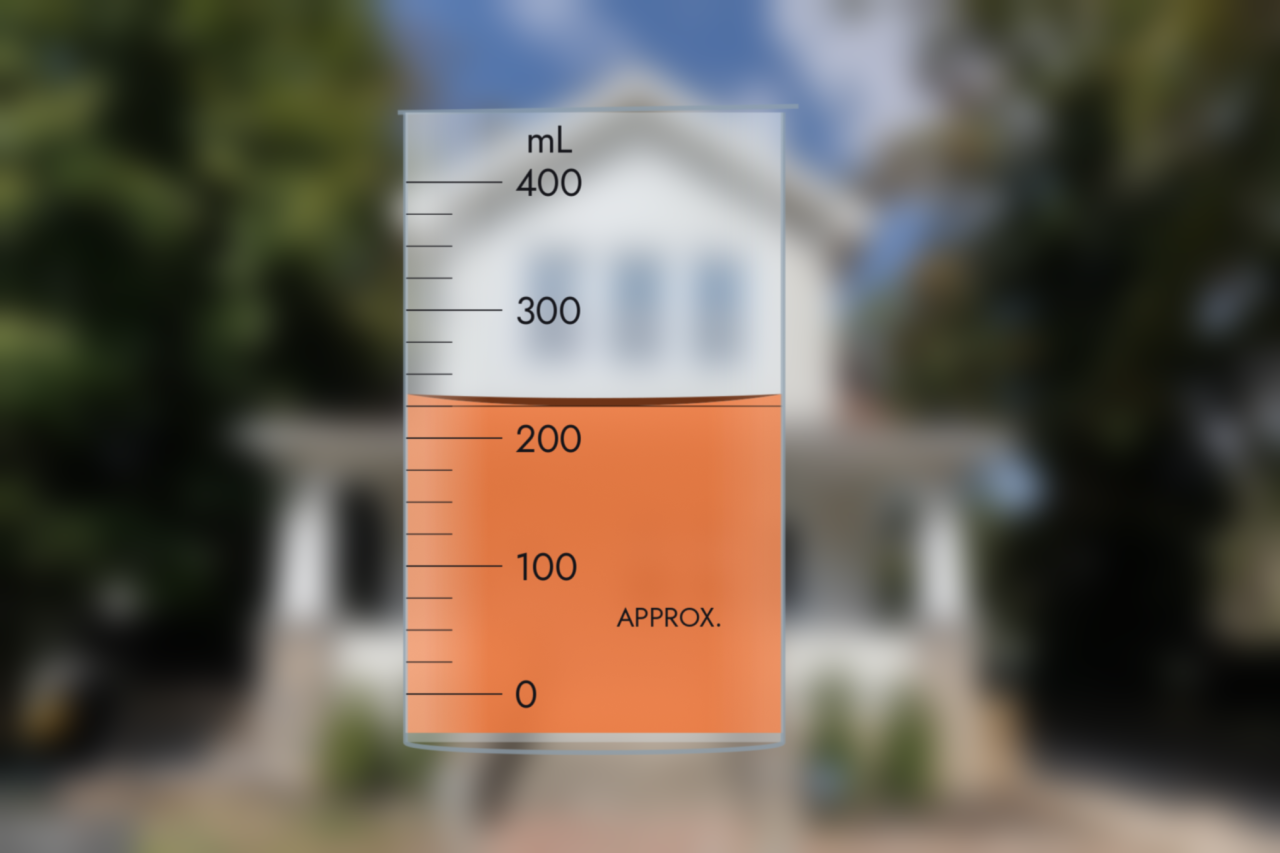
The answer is mL 225
